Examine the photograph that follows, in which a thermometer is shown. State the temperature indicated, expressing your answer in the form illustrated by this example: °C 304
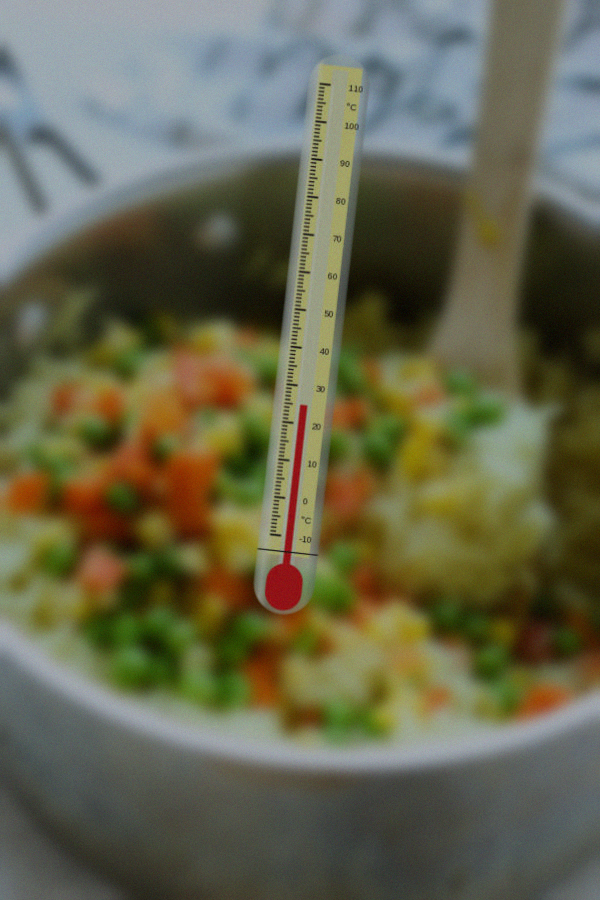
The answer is °C 25
